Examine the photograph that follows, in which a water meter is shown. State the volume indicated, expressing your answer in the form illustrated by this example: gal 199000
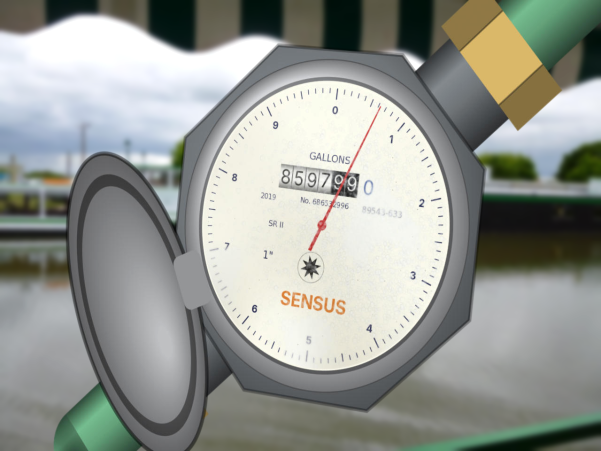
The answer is gal 8597990.6
